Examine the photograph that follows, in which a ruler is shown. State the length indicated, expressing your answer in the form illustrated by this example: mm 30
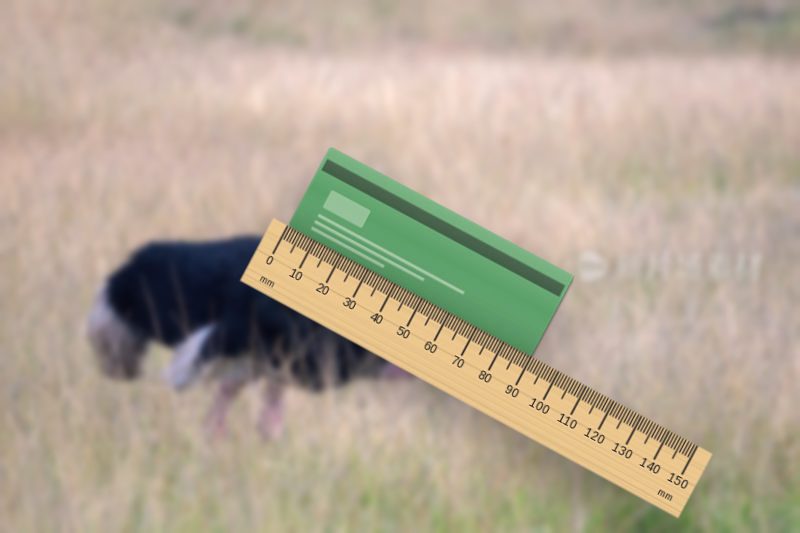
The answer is mm 90
